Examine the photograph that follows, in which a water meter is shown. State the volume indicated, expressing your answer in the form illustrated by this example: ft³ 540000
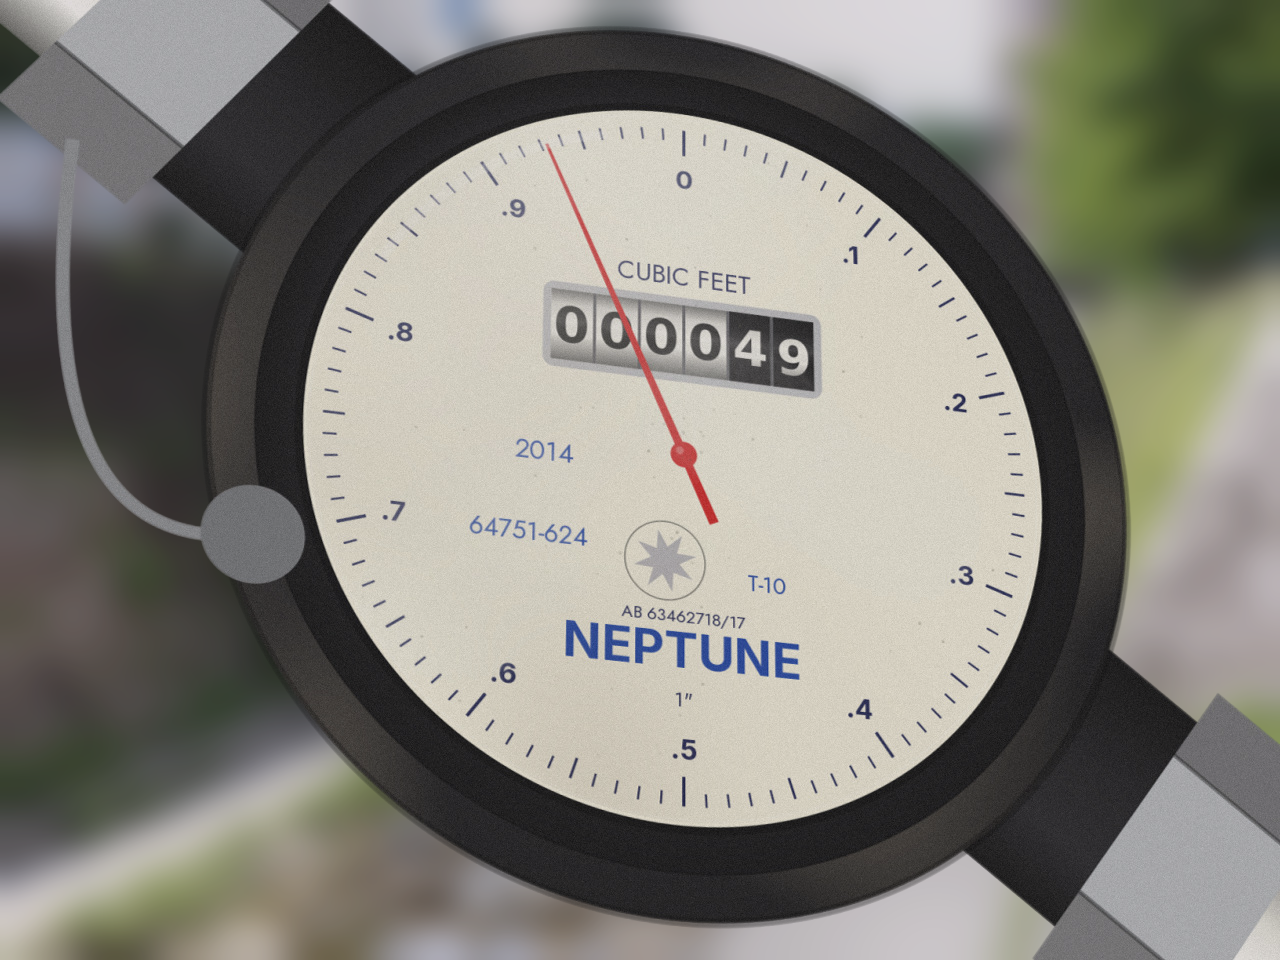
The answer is ft³ 48.93
